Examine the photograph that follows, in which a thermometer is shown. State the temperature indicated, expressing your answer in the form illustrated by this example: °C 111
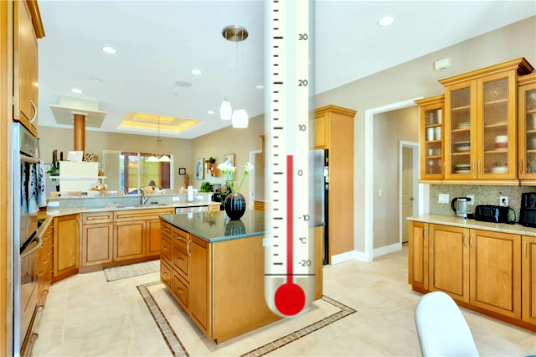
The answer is °C 4
